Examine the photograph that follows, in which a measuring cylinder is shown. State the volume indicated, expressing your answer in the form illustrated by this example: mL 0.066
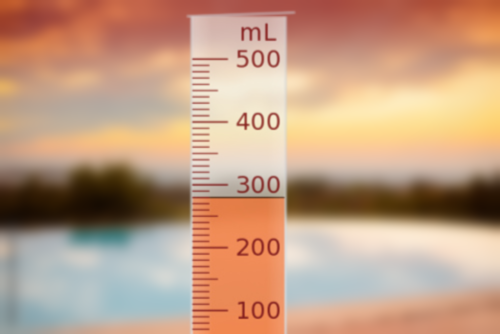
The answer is mL 280
